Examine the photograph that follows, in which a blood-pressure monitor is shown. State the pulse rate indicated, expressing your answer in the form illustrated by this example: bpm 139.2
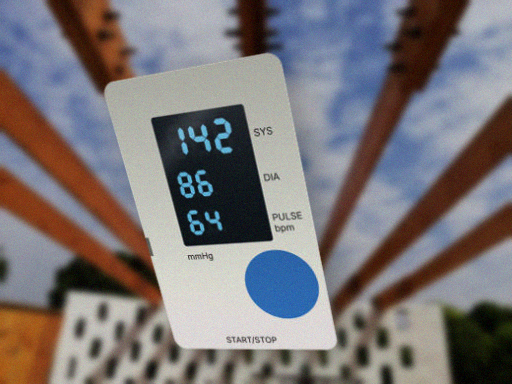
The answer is bpm 64
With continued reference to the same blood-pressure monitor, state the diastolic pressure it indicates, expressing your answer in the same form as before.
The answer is mmHg 86
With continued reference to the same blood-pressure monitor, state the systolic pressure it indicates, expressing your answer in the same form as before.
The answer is mmHg 142
